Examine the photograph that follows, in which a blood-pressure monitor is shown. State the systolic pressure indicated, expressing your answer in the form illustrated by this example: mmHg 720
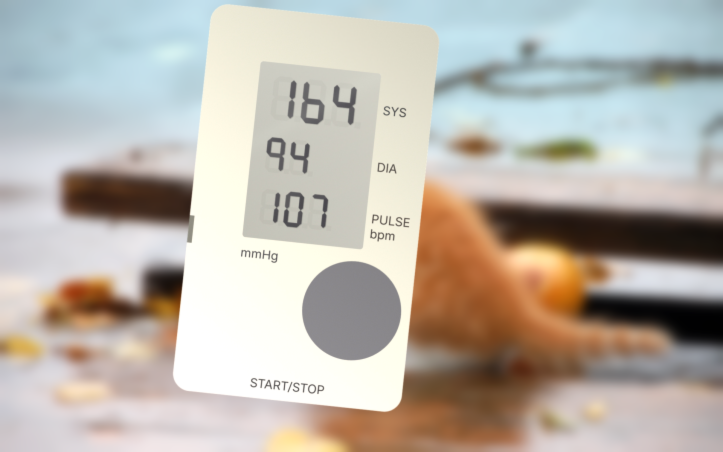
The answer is mmHg 164
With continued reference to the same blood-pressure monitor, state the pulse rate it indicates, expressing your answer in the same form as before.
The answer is bpm 107
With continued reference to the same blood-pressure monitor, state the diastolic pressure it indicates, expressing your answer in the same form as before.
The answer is mmHg 94
